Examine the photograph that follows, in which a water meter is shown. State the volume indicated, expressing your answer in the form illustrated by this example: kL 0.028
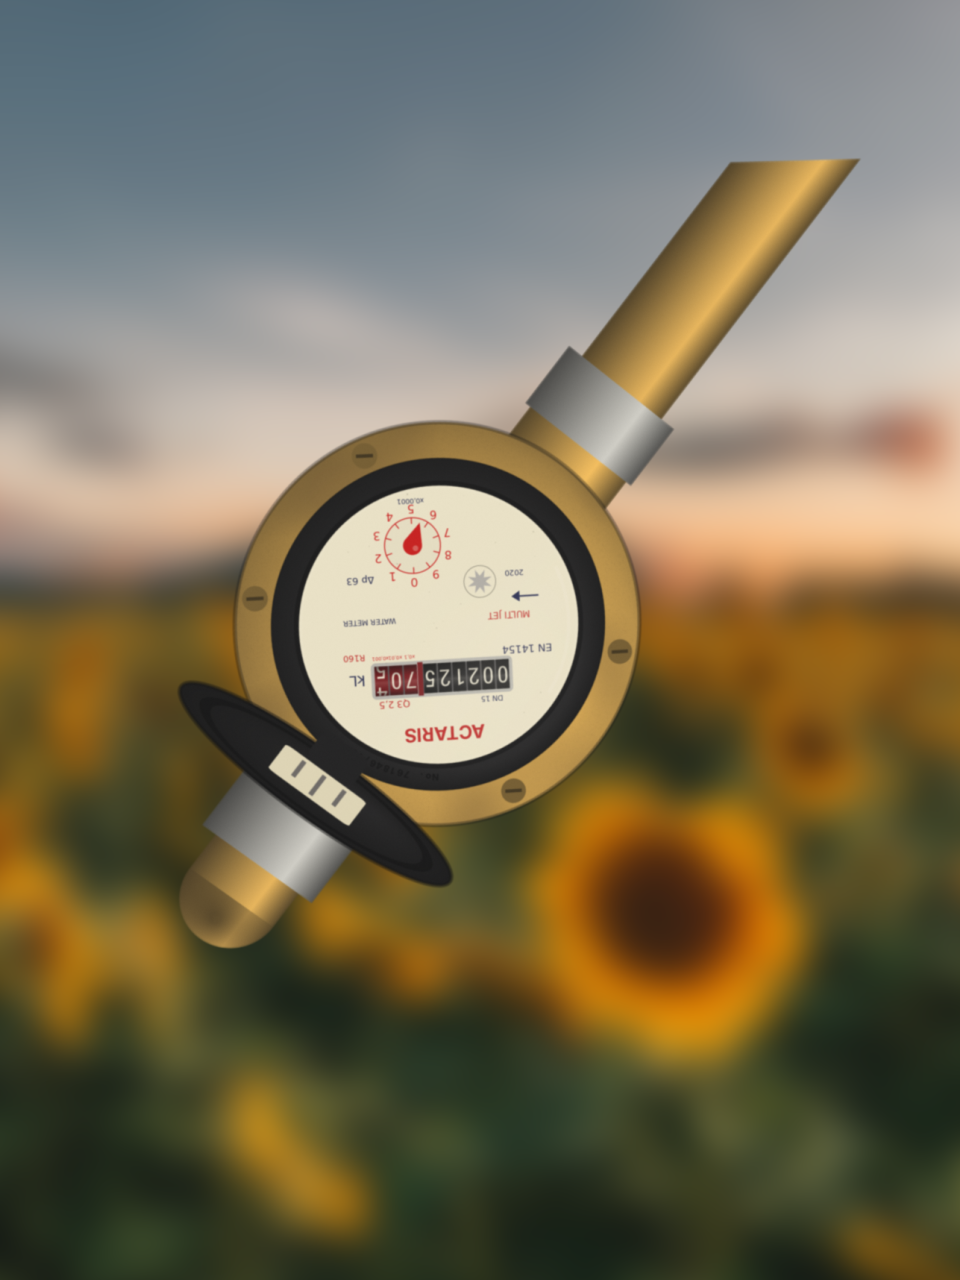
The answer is kL 2125.7045
